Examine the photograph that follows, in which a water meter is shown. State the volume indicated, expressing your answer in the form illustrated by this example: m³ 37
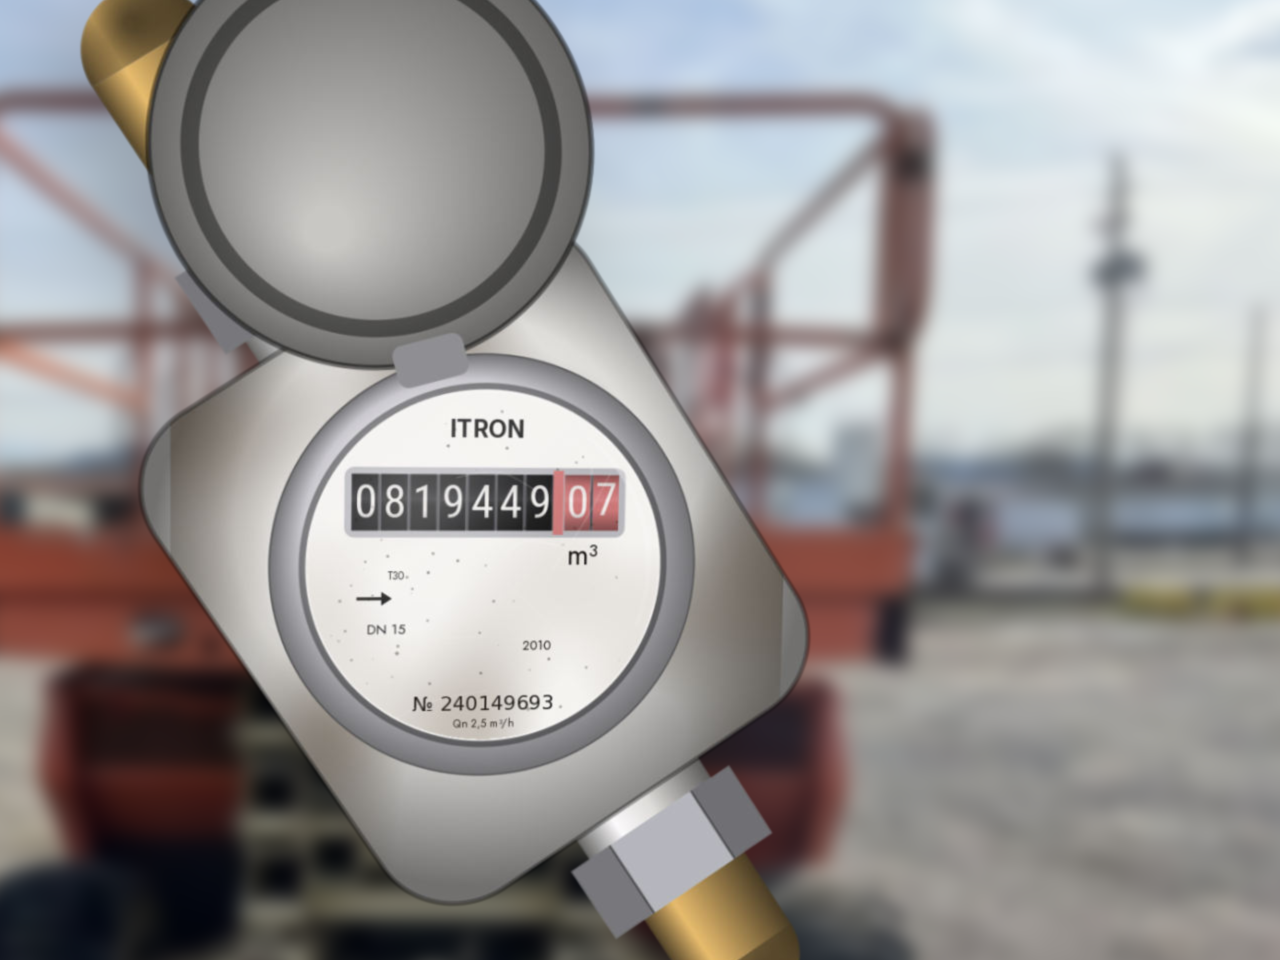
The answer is m³ 819449.07
